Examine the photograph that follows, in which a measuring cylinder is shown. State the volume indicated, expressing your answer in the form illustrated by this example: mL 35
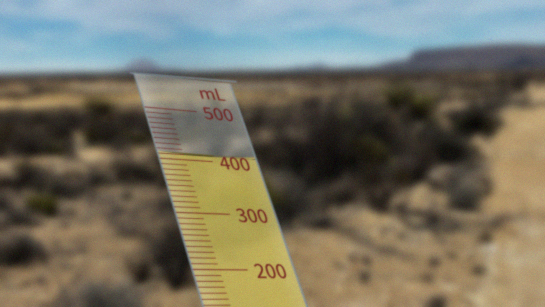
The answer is mL 410
